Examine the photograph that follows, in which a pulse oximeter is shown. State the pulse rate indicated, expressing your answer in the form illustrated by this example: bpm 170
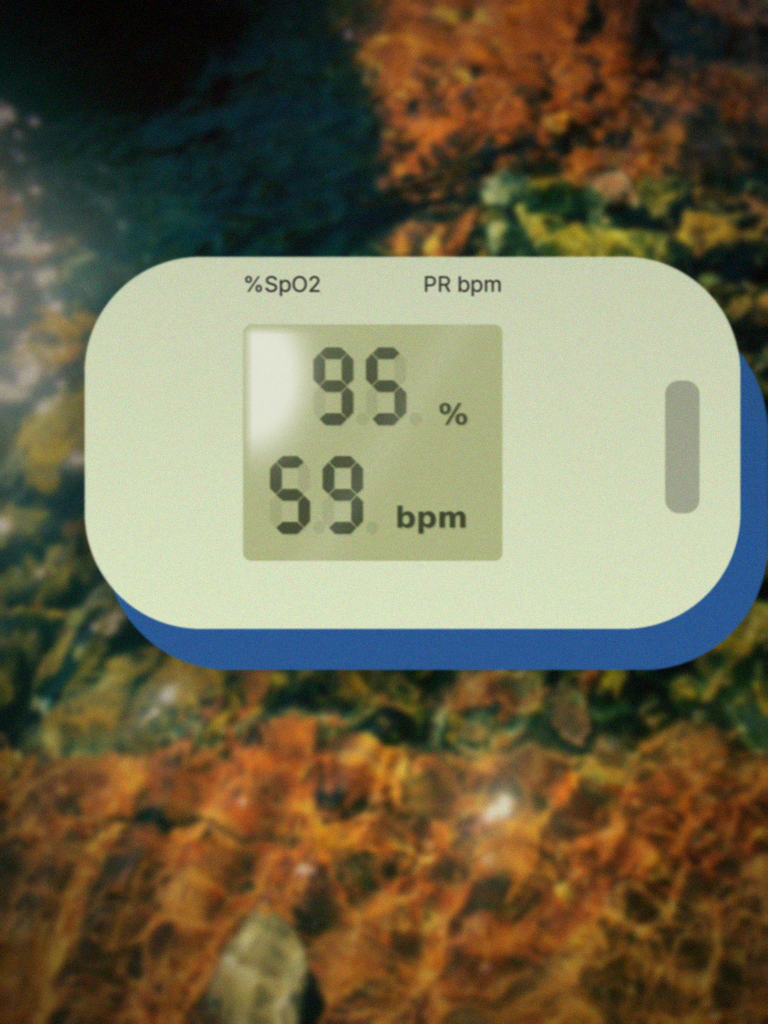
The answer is bpm 59
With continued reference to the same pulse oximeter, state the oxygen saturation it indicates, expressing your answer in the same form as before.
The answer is % 95
